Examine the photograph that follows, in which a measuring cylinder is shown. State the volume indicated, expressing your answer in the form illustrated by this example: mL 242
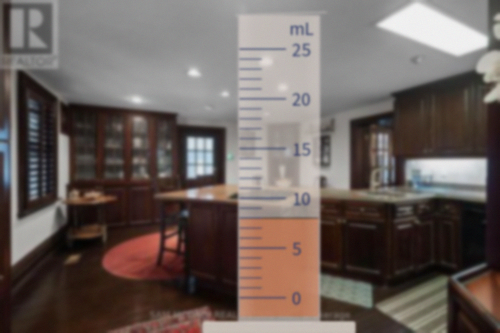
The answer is mL 8
